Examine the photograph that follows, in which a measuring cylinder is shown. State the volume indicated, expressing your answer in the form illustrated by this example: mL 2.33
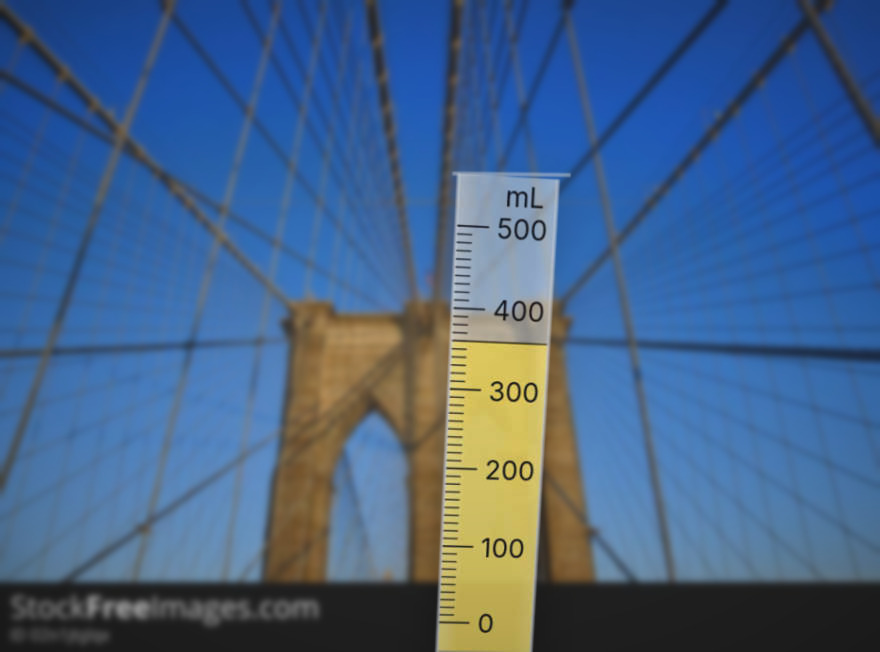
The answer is mL 360
